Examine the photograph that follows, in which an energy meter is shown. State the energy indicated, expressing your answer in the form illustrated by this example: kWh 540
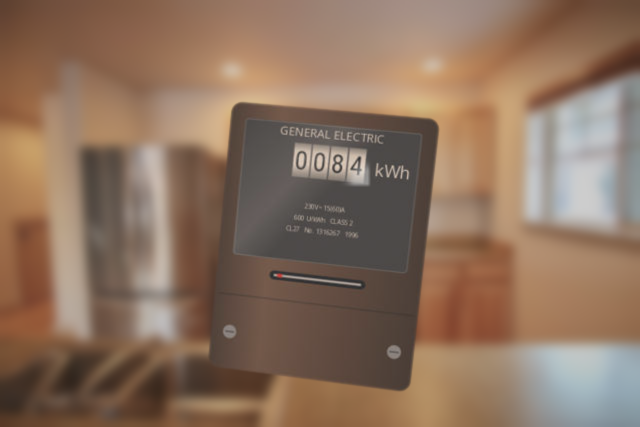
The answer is kWh 84
